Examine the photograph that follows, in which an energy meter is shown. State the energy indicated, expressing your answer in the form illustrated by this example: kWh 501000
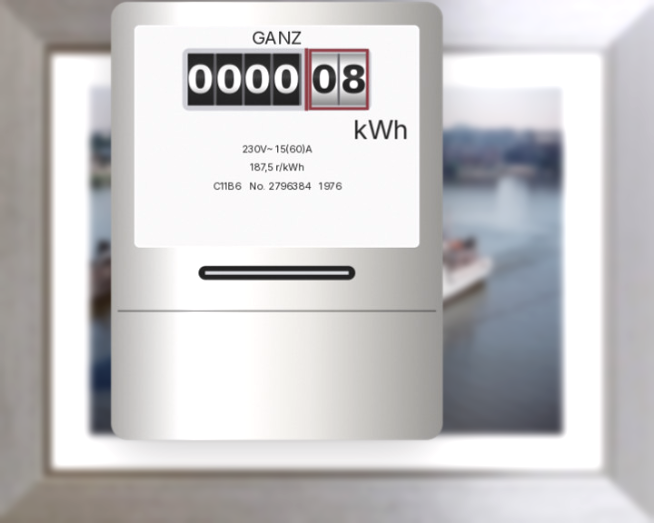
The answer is kWh 0.08
